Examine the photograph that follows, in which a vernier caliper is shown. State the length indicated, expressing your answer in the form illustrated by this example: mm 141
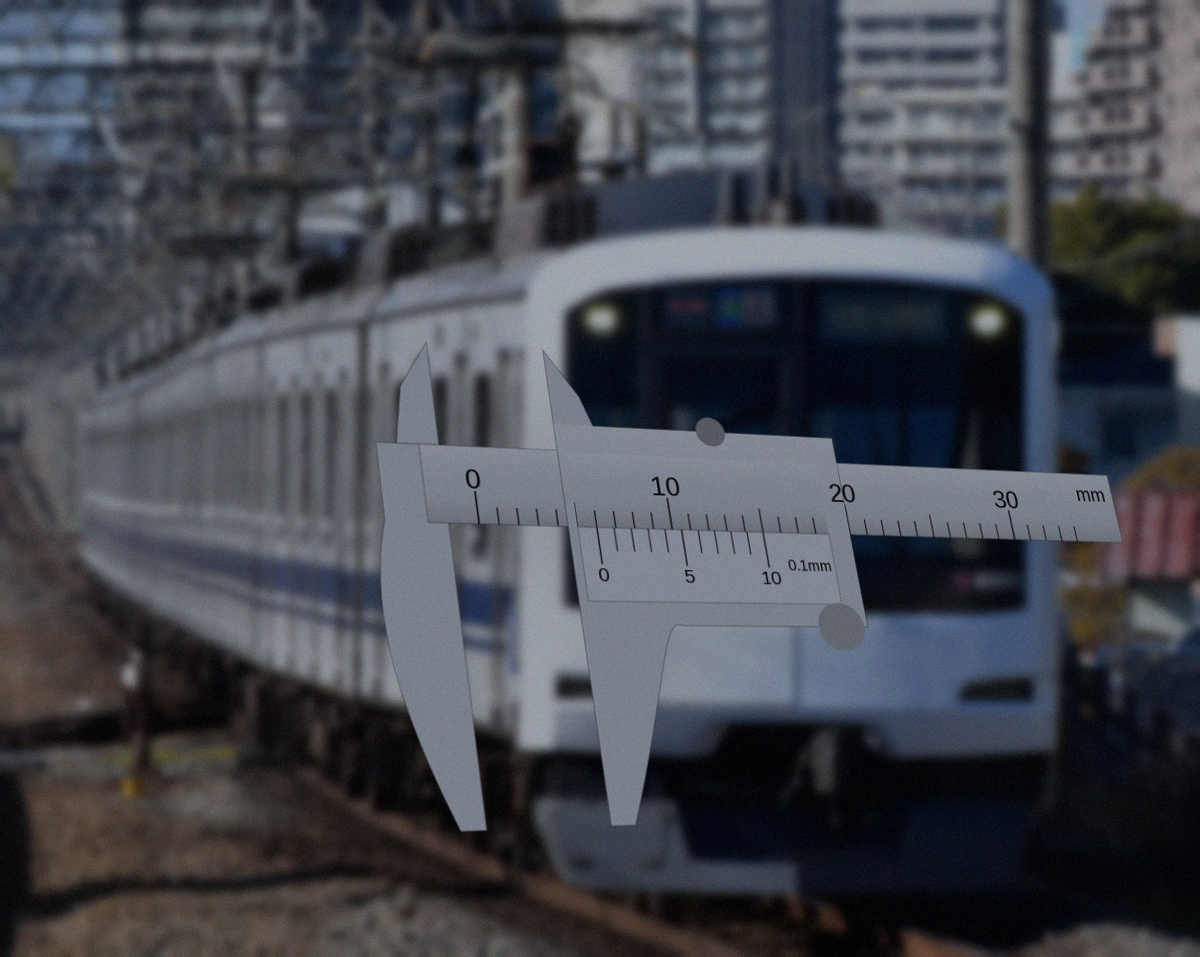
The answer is mm 6.0
